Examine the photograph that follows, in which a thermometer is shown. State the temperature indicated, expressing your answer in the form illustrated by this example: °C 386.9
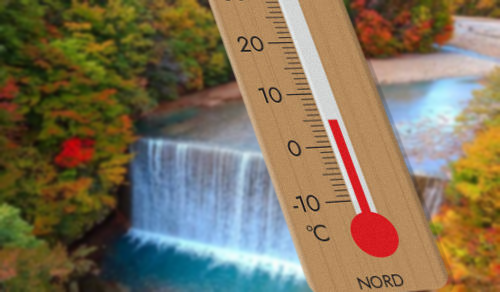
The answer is °C 5
